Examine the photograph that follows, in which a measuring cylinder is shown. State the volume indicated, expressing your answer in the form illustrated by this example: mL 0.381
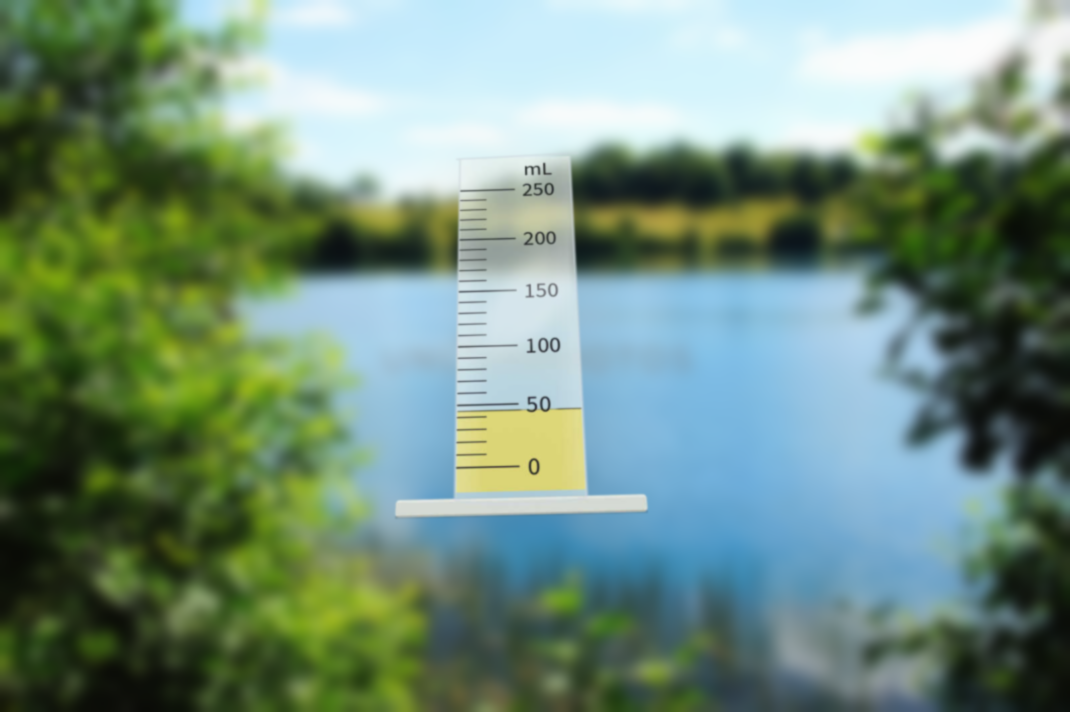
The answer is mL 45
